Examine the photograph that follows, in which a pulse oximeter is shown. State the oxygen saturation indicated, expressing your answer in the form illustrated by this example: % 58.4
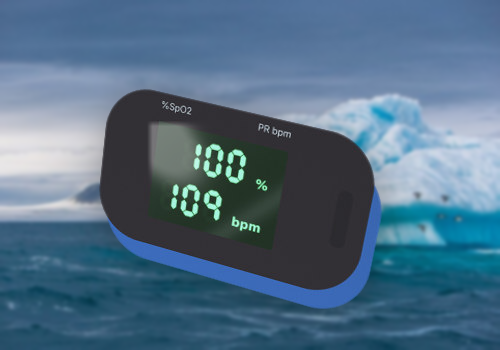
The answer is % 100
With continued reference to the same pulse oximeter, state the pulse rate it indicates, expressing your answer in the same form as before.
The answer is bpm 109
